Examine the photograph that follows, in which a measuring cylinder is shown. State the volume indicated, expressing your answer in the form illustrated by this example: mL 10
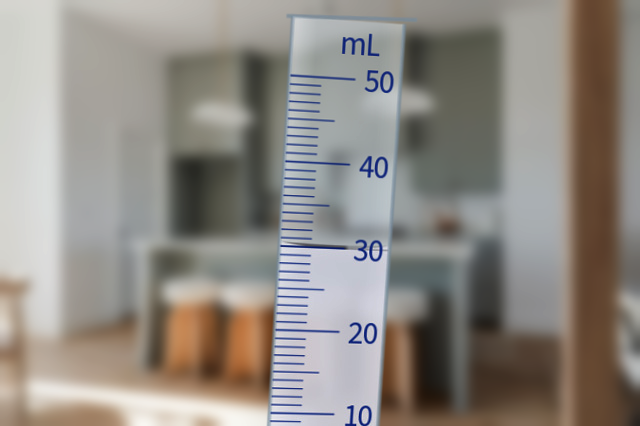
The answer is mL 30
